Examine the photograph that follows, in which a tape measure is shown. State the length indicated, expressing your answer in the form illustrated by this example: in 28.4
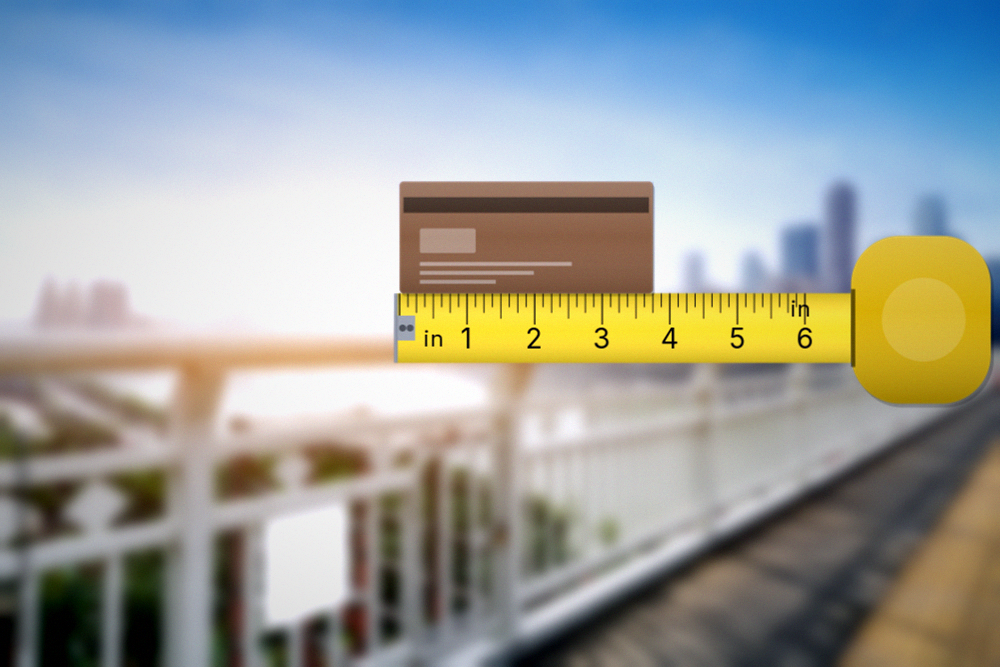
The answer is in 3.75
